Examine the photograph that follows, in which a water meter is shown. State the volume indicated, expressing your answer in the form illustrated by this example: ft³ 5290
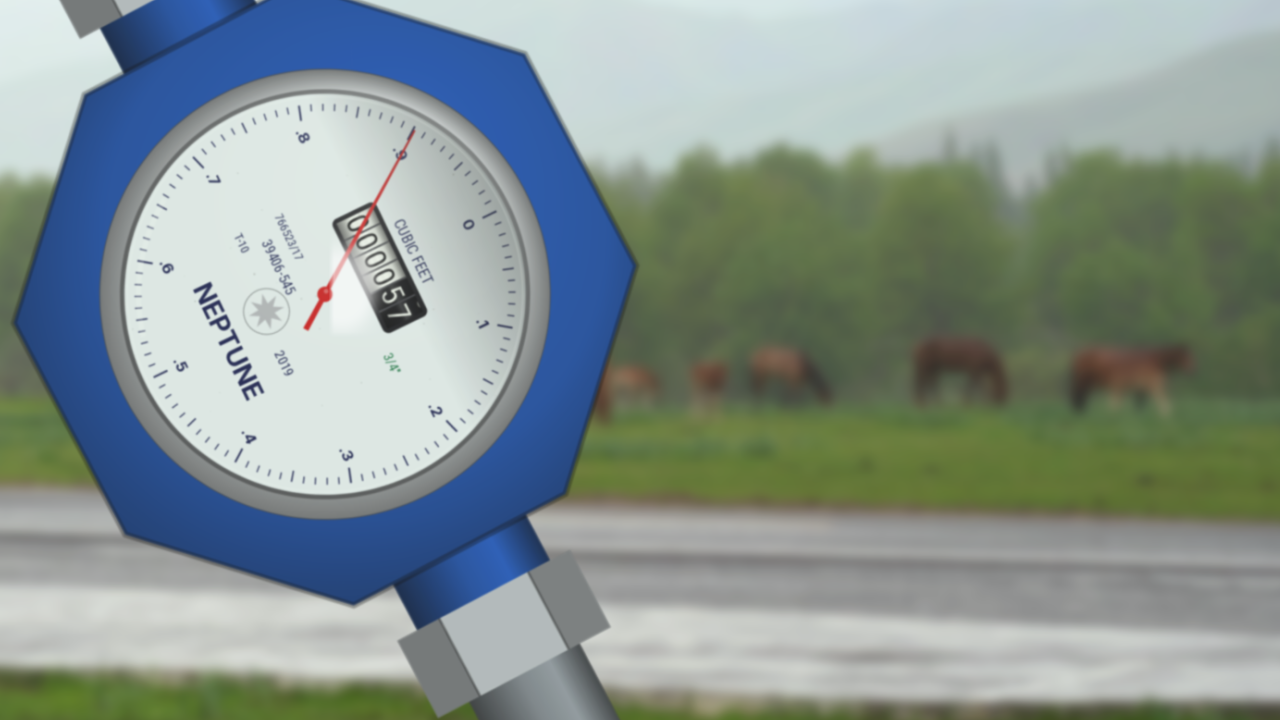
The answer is ft³ 56.90
